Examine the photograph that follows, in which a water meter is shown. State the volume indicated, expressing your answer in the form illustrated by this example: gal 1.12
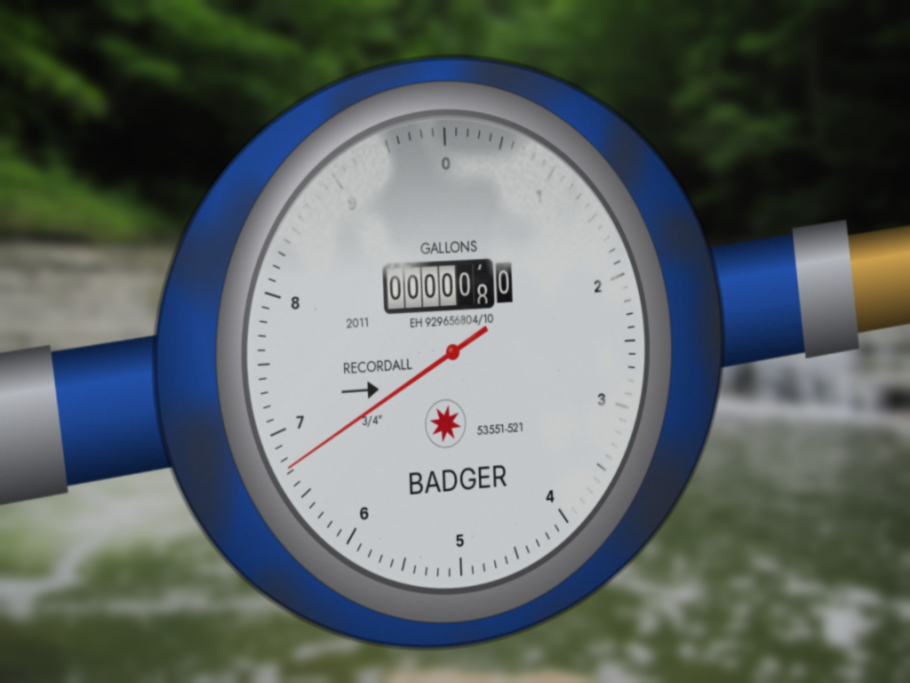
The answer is gal 76.7
